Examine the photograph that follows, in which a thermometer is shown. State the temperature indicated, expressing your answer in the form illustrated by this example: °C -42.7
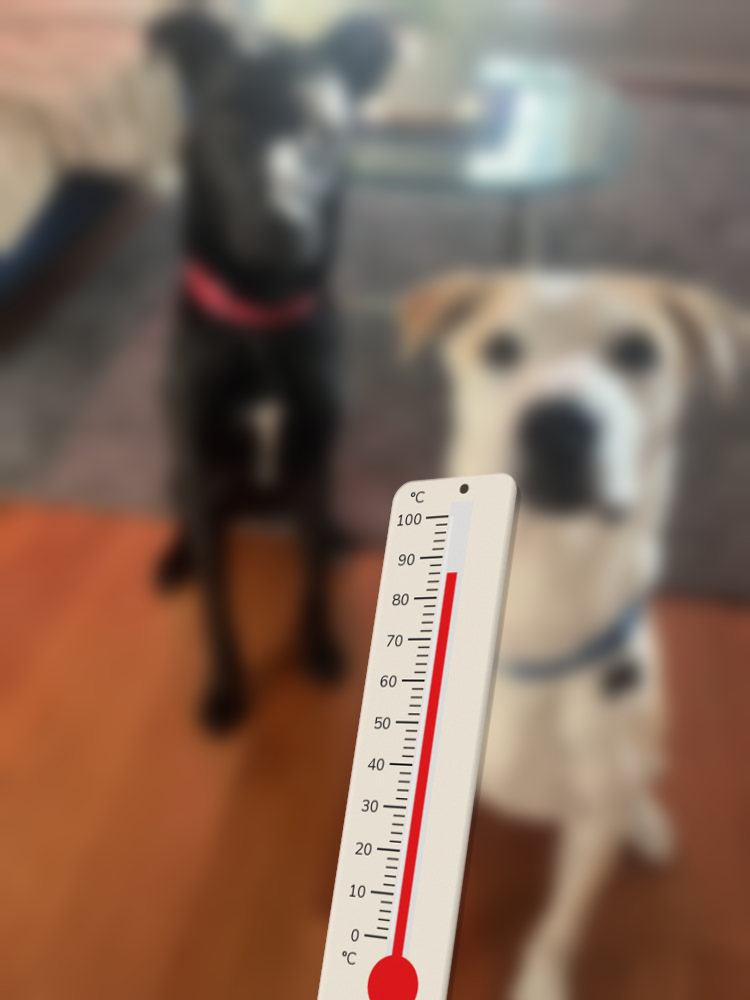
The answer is °C 86
